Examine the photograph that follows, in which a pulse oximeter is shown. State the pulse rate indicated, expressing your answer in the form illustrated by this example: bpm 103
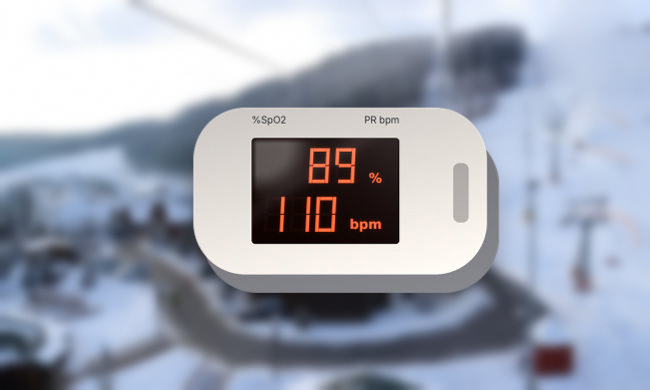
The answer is bpm 110
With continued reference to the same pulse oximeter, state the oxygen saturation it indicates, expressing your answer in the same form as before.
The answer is % 89
